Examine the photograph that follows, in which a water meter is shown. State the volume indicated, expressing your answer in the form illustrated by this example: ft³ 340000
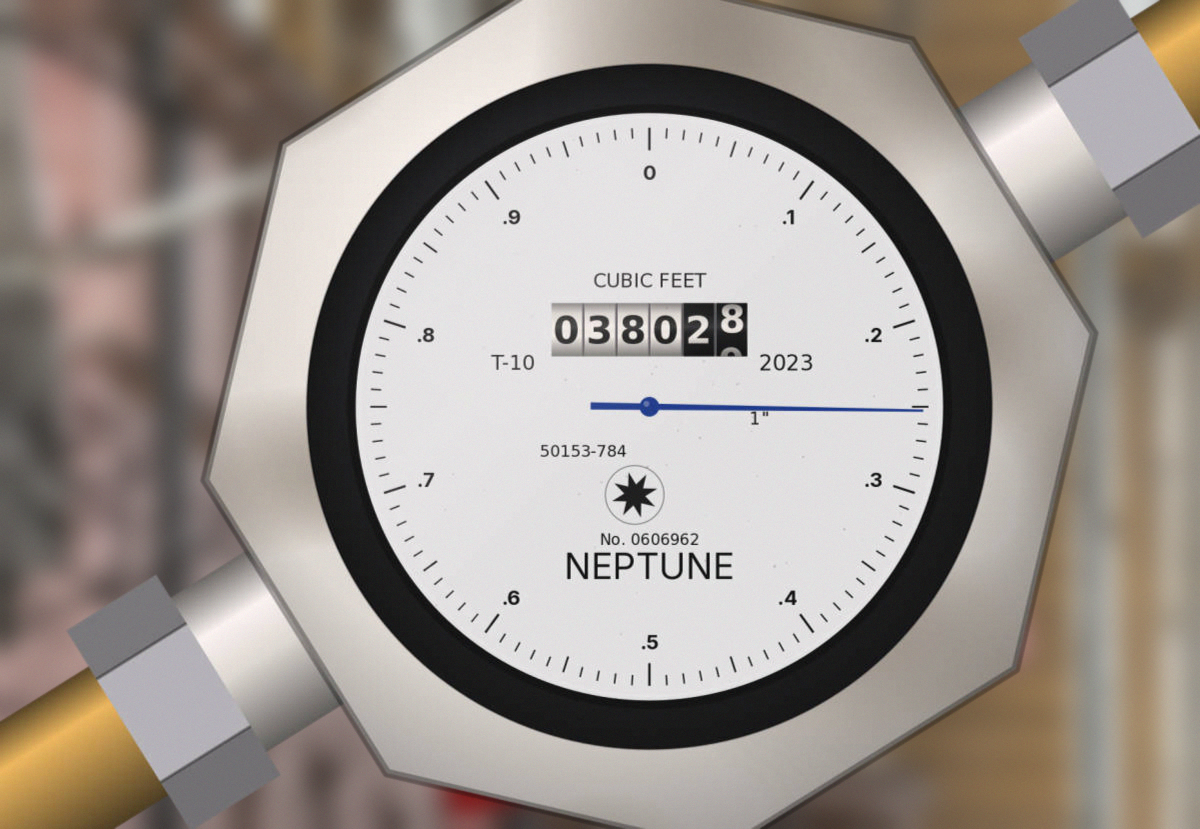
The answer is ft³ 38028.25
